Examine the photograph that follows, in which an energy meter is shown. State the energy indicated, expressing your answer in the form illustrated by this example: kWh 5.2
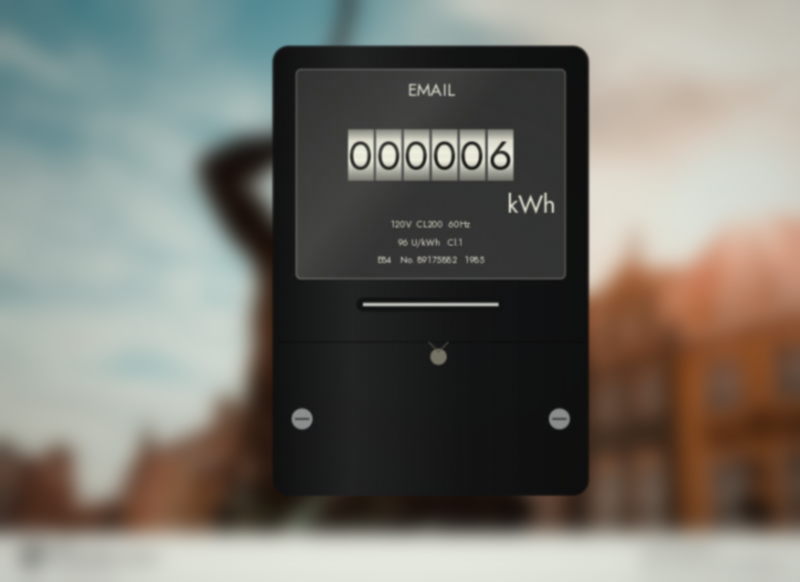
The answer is kWh 6
